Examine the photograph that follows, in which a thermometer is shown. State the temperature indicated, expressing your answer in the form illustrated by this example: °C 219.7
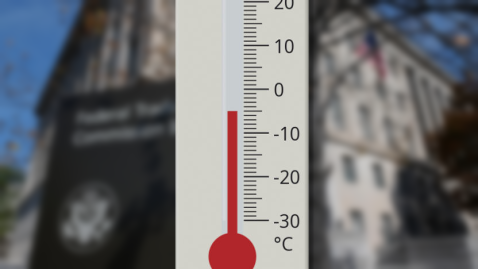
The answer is °C -5
